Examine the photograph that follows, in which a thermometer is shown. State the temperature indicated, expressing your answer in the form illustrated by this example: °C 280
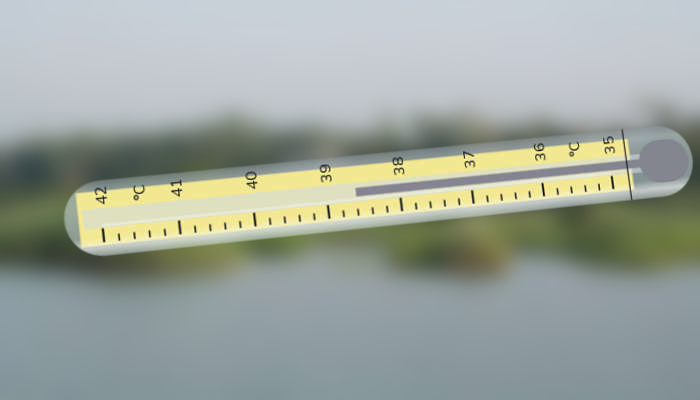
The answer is °C 38.6
